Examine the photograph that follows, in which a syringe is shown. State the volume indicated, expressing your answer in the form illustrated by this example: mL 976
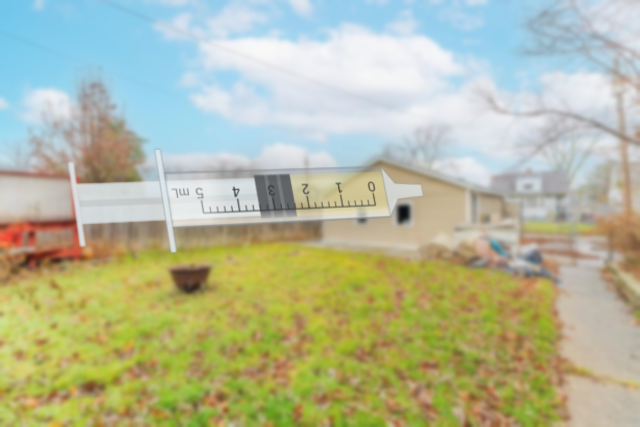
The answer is mL 2.4
